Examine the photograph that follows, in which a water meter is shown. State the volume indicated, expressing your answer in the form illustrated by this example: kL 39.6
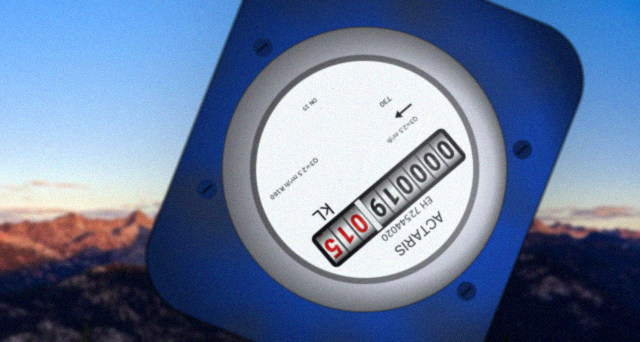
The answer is kL 19.015
